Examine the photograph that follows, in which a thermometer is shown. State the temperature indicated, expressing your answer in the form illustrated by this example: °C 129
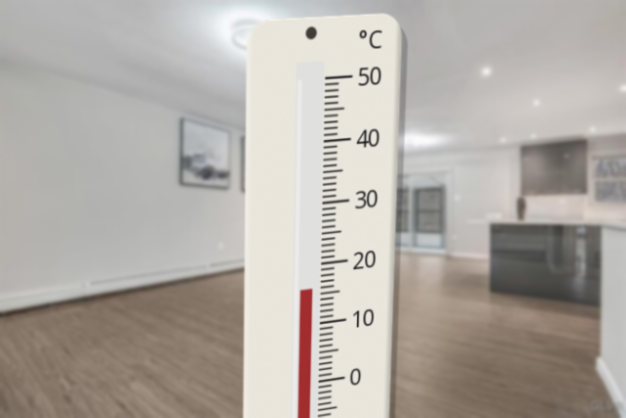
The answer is °C 16
